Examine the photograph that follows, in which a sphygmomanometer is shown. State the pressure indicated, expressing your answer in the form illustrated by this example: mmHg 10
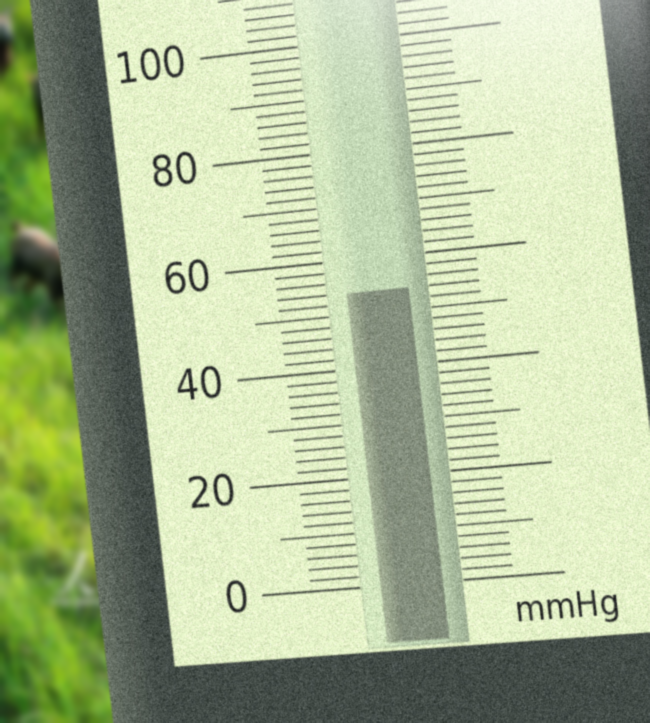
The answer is mmHg 54
